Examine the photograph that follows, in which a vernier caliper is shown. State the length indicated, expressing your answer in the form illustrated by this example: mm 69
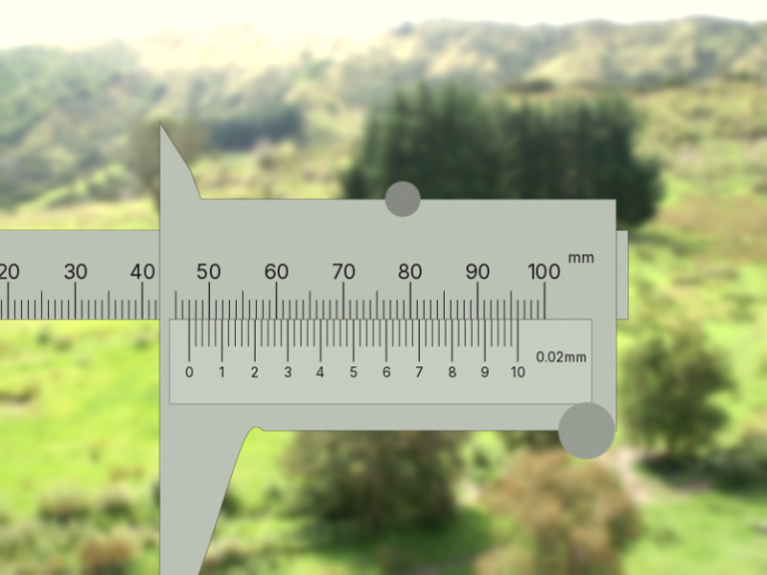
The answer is mm 47.0
